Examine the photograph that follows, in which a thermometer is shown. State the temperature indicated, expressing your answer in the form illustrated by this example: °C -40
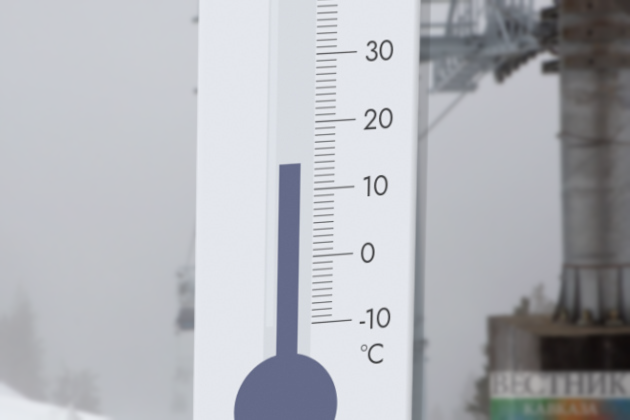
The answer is °C 14
